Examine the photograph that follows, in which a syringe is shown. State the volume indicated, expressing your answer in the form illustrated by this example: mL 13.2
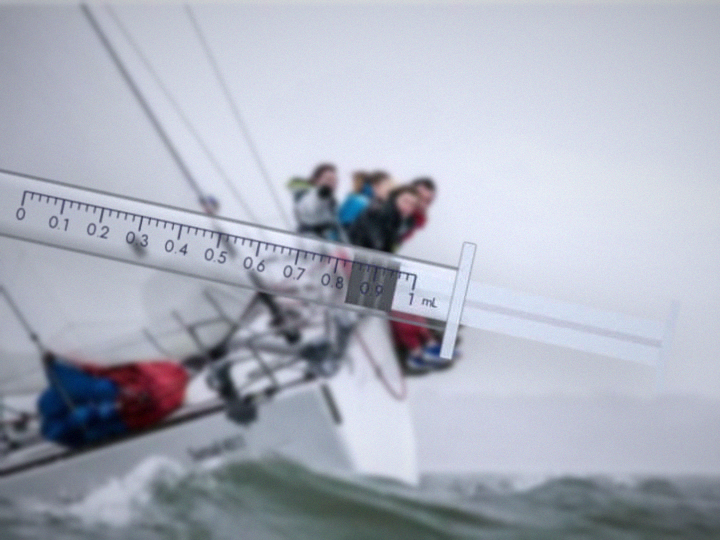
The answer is mL 0.84
